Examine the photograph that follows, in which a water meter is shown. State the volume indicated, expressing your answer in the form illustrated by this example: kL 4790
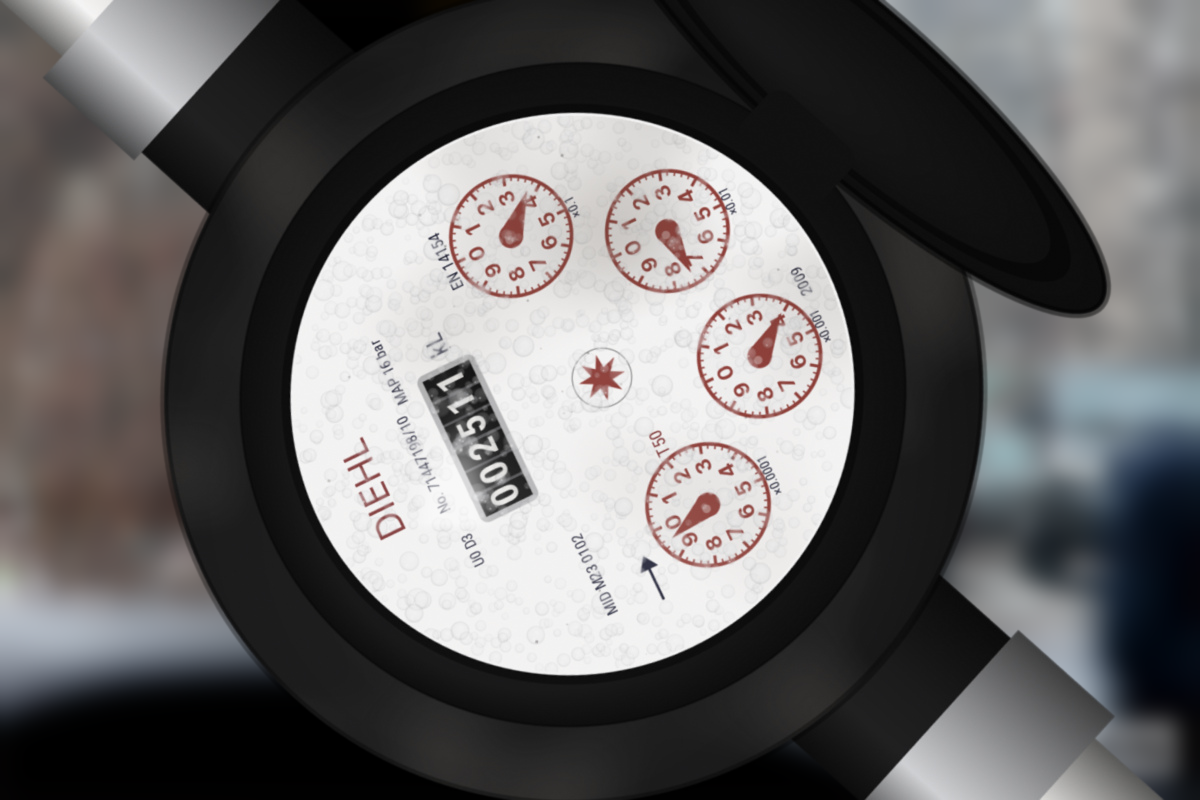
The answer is kL 2511.3739
